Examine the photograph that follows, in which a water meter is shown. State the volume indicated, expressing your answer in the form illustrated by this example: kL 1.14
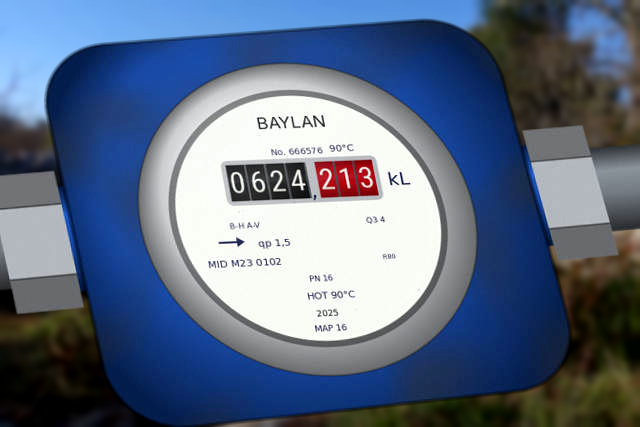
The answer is kL 624.213
